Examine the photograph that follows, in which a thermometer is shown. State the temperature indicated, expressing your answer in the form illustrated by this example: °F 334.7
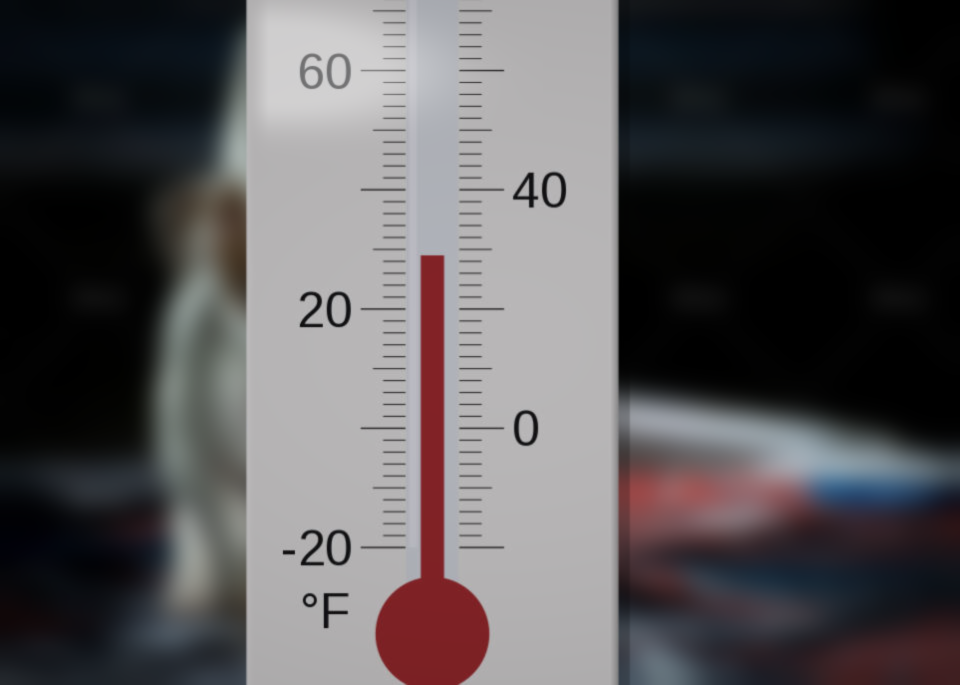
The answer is °F 29
